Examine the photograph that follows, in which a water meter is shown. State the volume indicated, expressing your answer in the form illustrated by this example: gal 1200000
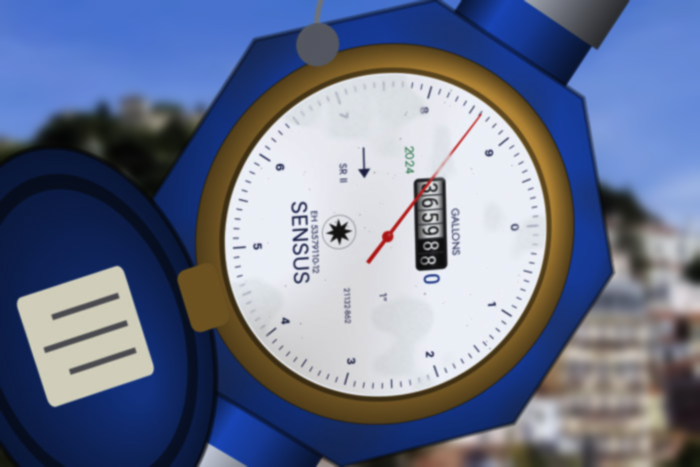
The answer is gal 3659878.6
